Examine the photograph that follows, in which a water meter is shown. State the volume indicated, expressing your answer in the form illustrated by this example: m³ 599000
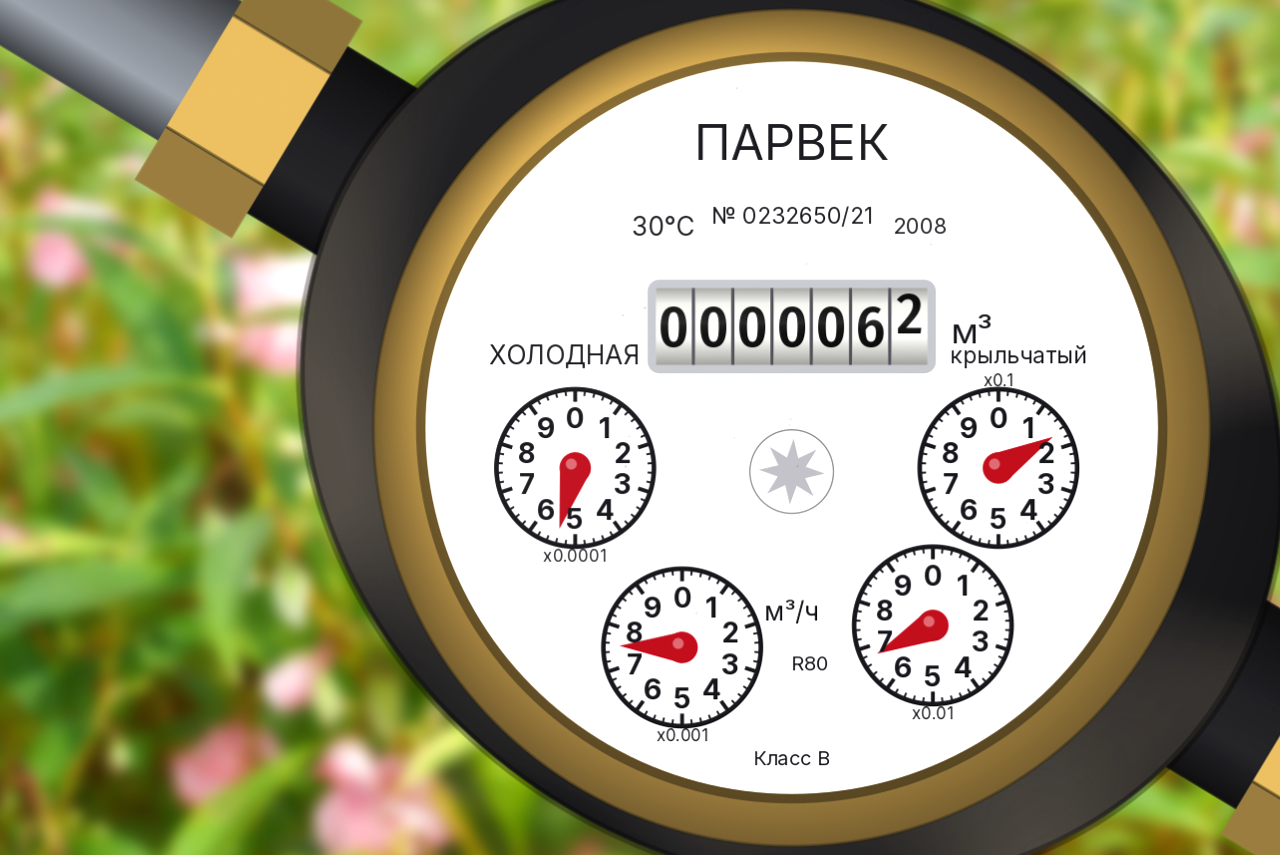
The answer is m³ 62.1675
